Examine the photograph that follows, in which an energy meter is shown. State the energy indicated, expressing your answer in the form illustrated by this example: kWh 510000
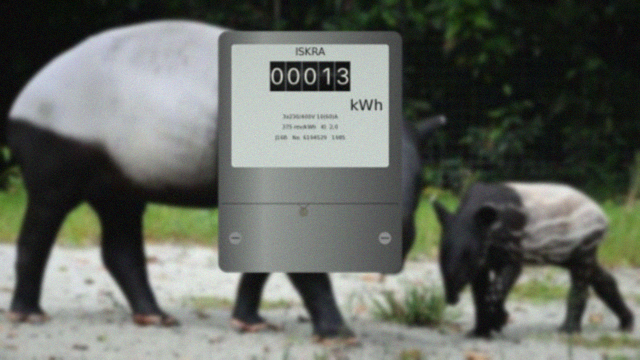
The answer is kWh 13
